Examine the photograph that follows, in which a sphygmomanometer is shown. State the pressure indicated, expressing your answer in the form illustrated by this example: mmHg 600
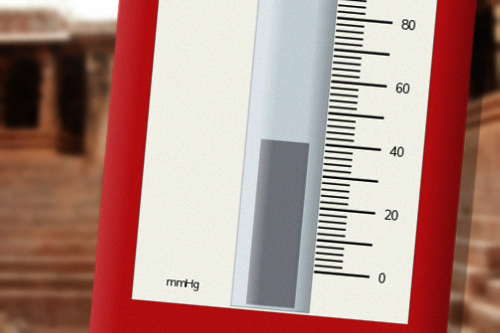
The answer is mmHg 40
